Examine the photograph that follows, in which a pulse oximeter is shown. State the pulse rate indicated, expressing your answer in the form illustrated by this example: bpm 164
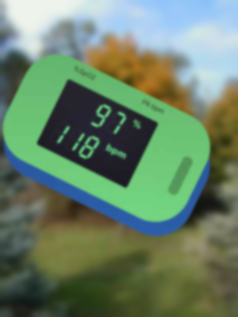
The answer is bpm 118
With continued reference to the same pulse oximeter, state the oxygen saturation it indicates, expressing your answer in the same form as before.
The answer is % 97
